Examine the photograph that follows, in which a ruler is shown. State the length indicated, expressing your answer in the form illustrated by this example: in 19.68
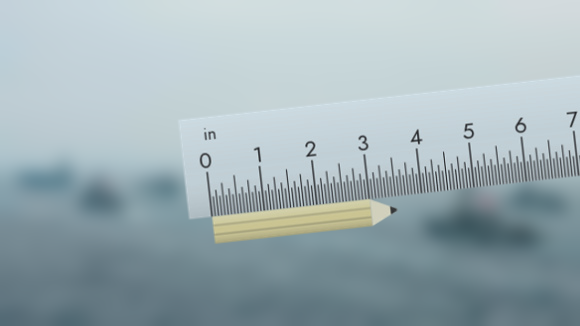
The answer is in 3.5
